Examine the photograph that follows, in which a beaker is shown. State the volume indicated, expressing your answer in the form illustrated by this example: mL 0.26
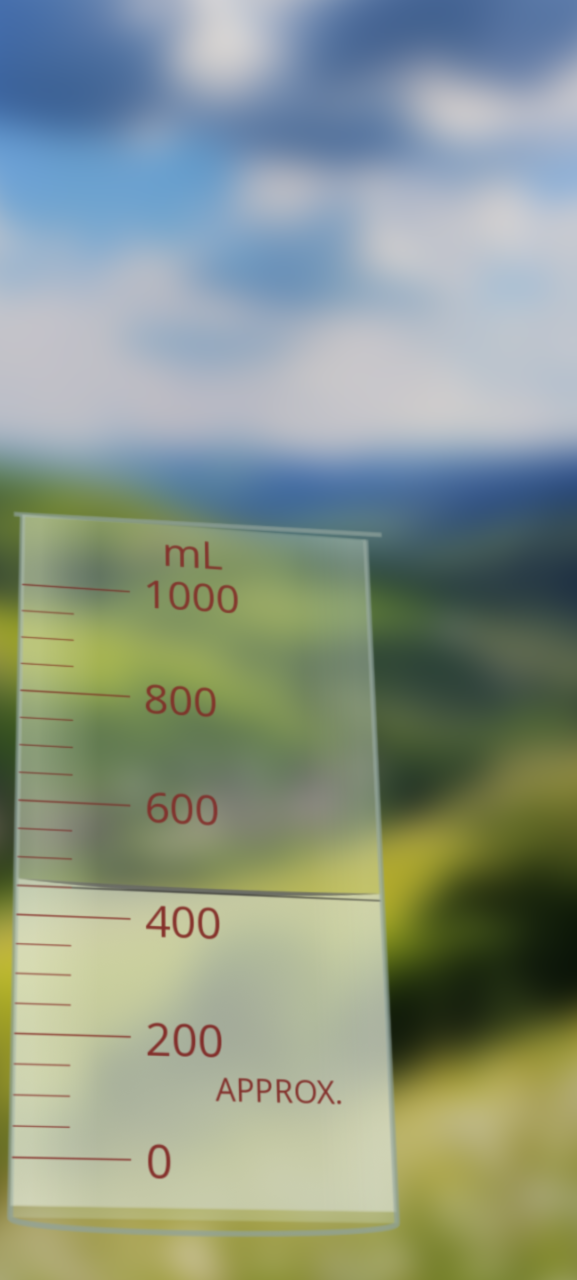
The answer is mL 450
